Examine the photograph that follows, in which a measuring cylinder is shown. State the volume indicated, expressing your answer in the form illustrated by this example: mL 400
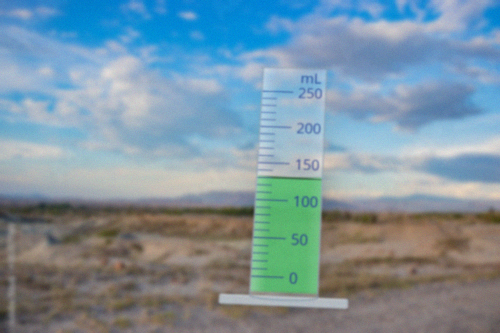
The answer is mL 130
